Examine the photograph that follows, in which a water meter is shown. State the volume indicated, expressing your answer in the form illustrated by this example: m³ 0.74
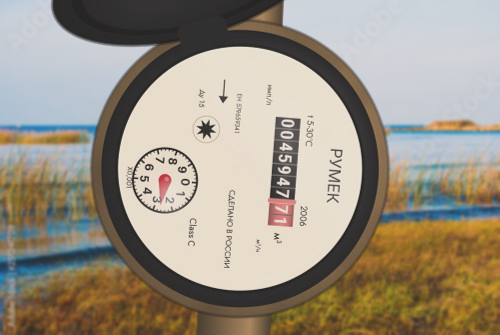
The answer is m³ 45947.712
